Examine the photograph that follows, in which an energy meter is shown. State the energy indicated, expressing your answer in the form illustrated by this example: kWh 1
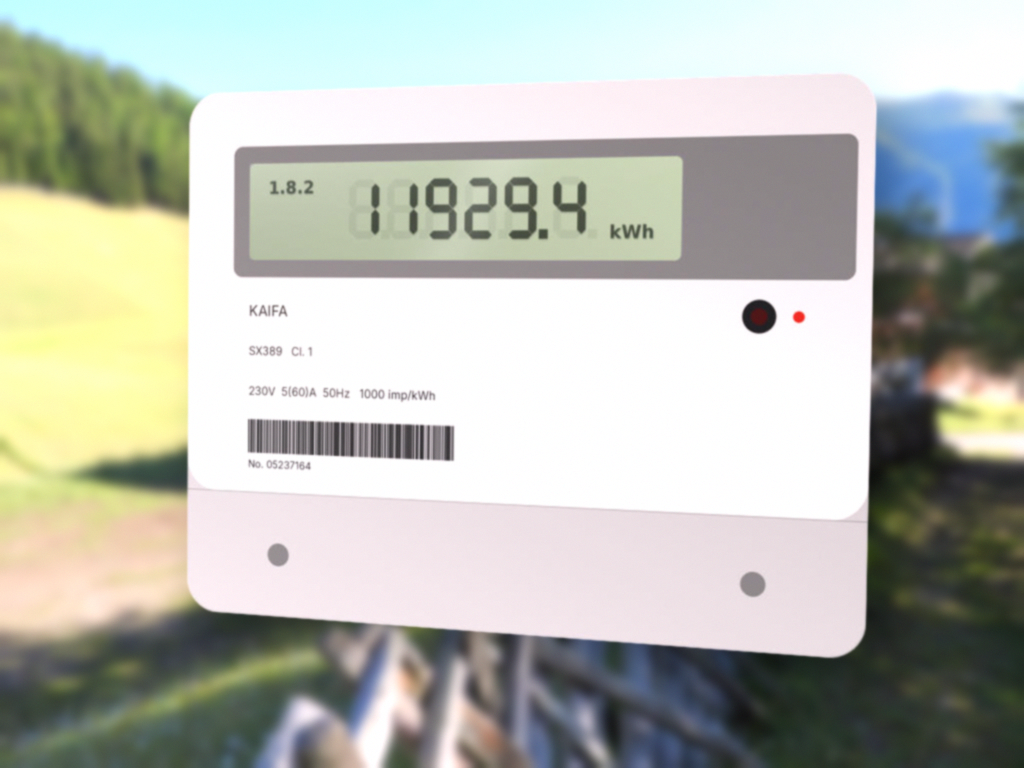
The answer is kWh 11929.4
